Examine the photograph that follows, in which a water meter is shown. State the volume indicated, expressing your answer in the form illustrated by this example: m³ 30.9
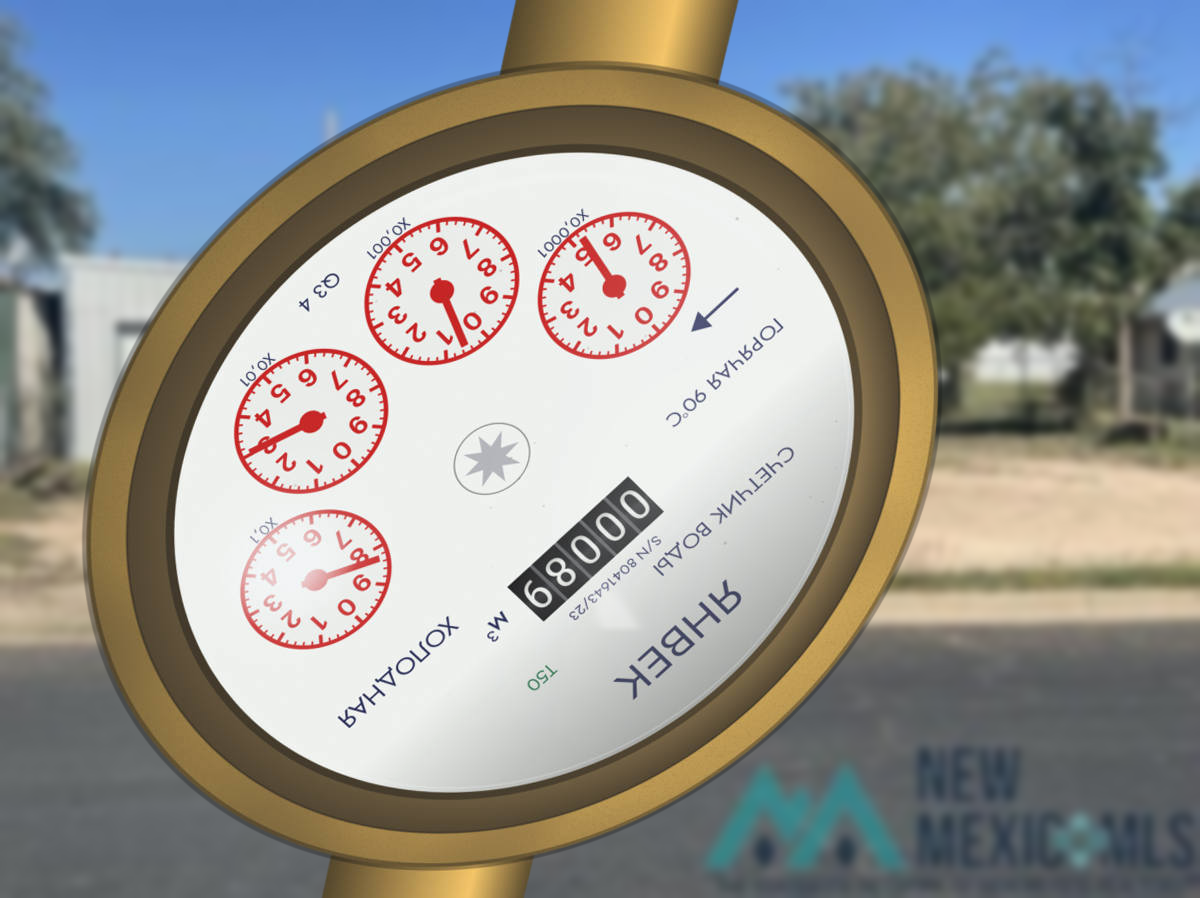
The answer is m³ 89.8305
